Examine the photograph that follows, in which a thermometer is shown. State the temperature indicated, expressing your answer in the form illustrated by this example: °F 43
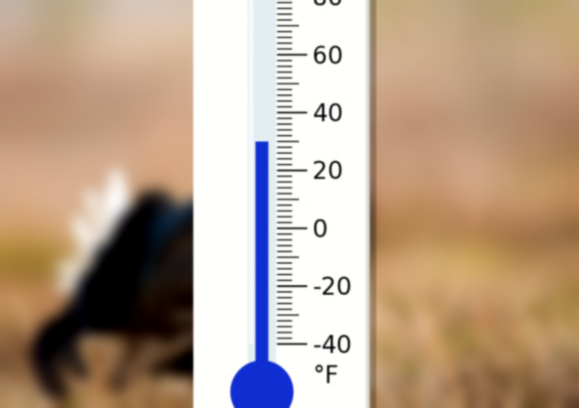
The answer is °F 30
